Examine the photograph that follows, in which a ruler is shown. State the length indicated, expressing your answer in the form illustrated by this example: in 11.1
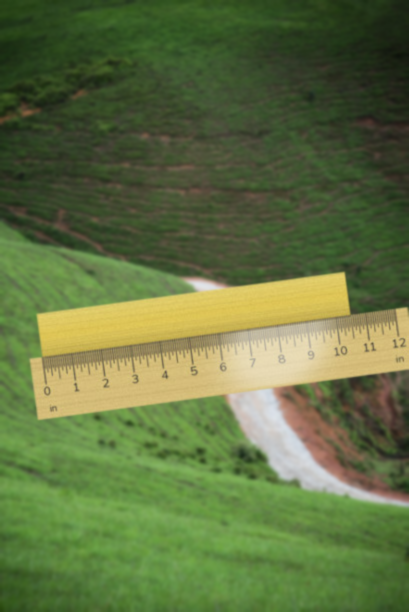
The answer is in 10.5
